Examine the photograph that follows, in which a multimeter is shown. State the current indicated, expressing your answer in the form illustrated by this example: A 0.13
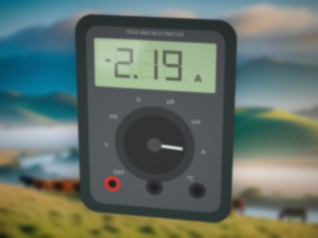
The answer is A -2.19
